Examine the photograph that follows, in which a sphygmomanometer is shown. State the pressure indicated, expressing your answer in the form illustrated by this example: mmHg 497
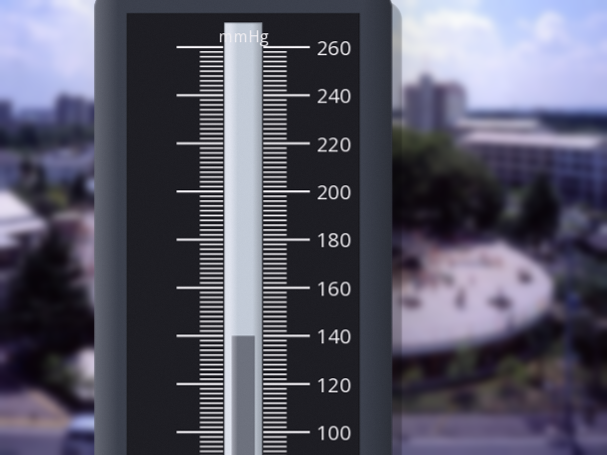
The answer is mmHg 140
